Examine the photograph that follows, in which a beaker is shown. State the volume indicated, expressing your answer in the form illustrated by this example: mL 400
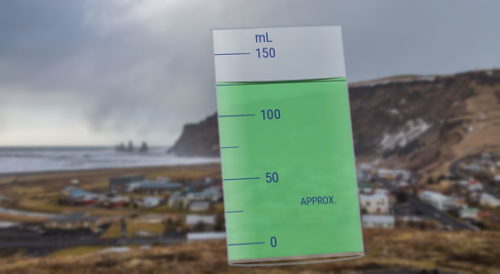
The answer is mL 125
